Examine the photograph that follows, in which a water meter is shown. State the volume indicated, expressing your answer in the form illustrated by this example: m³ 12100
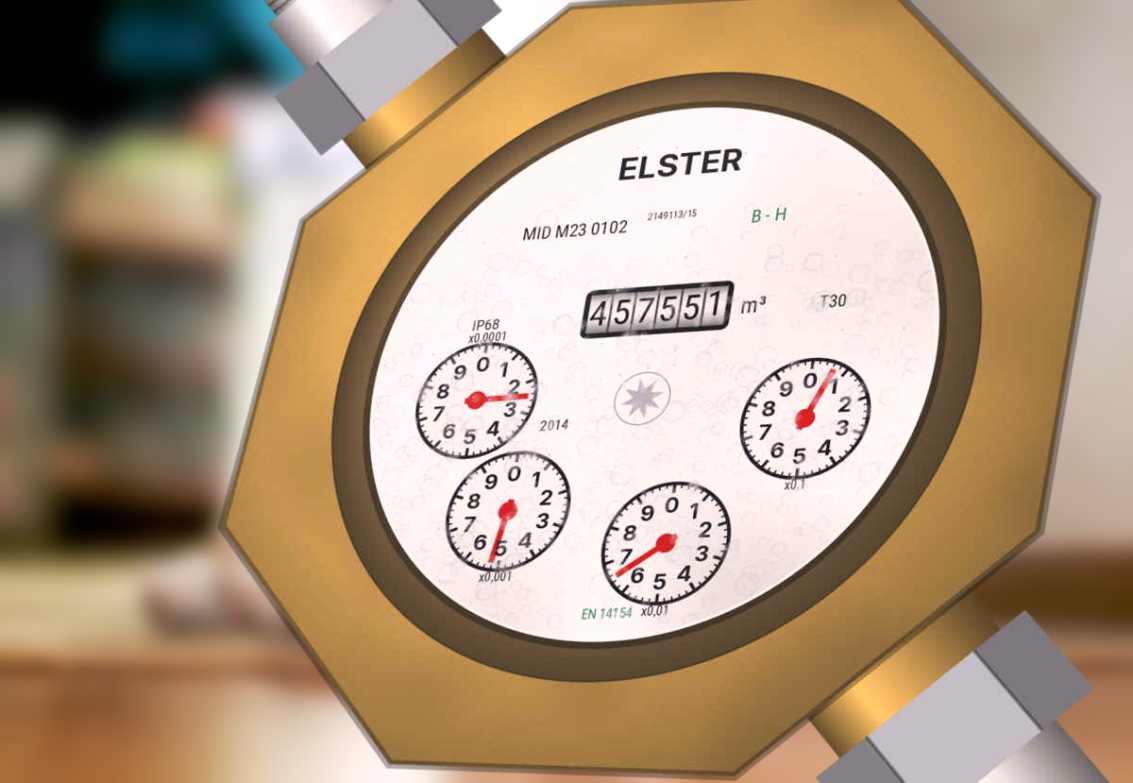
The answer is m³ 457551.0652
